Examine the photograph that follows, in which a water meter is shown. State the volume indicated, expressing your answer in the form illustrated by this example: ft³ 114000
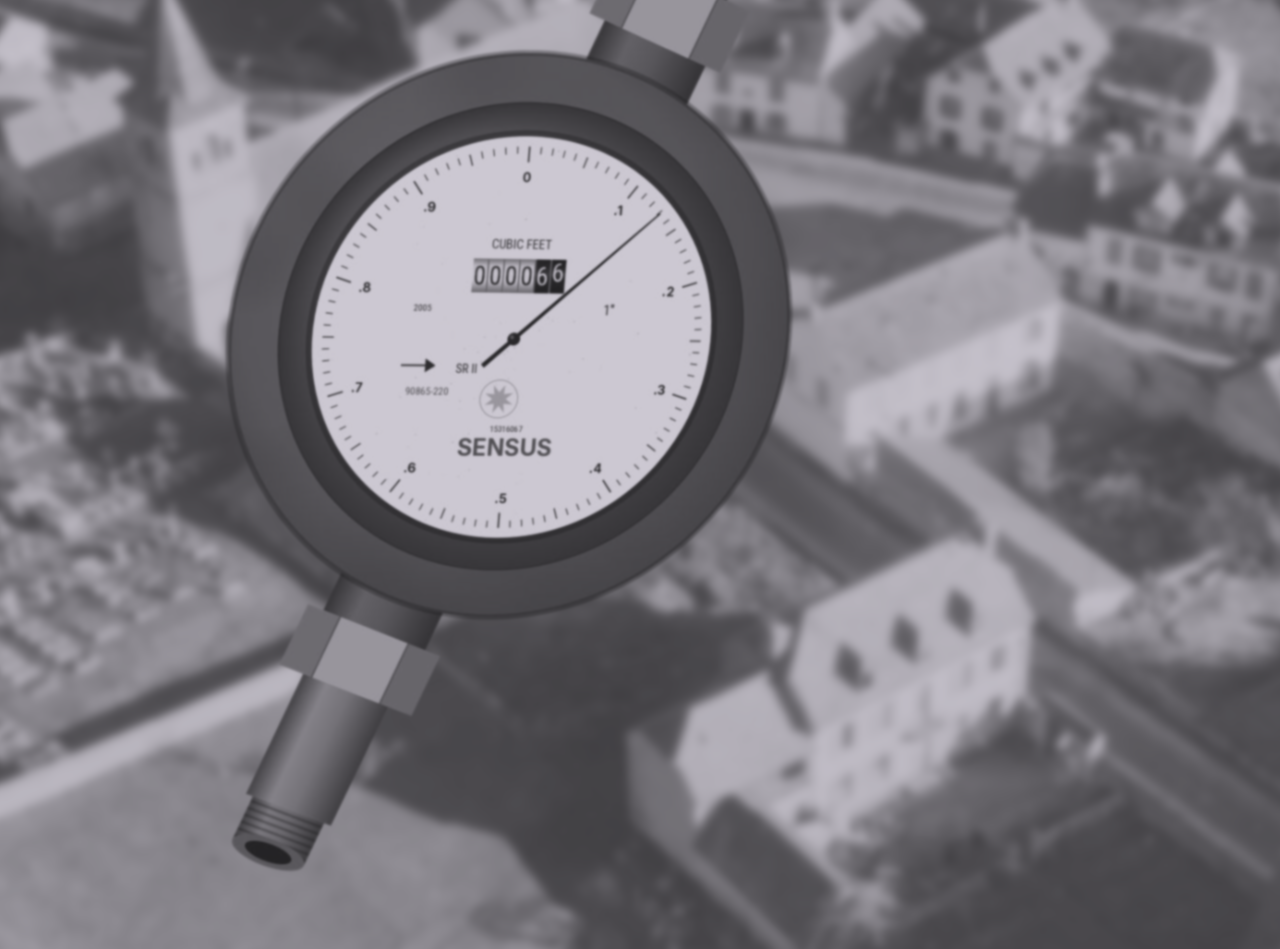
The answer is ft³ 66.13
